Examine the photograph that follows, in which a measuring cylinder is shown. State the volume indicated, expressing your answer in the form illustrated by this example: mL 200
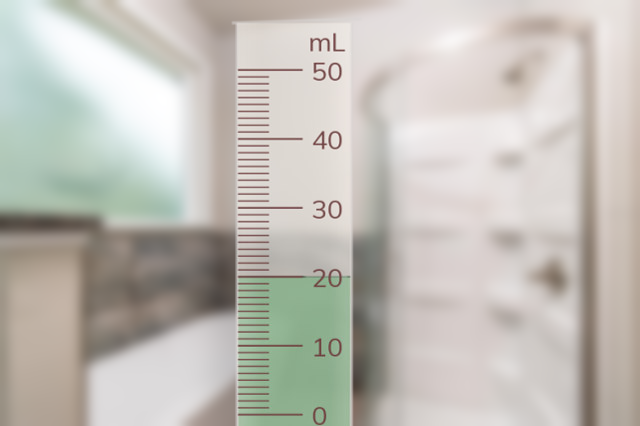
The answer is mL 20
